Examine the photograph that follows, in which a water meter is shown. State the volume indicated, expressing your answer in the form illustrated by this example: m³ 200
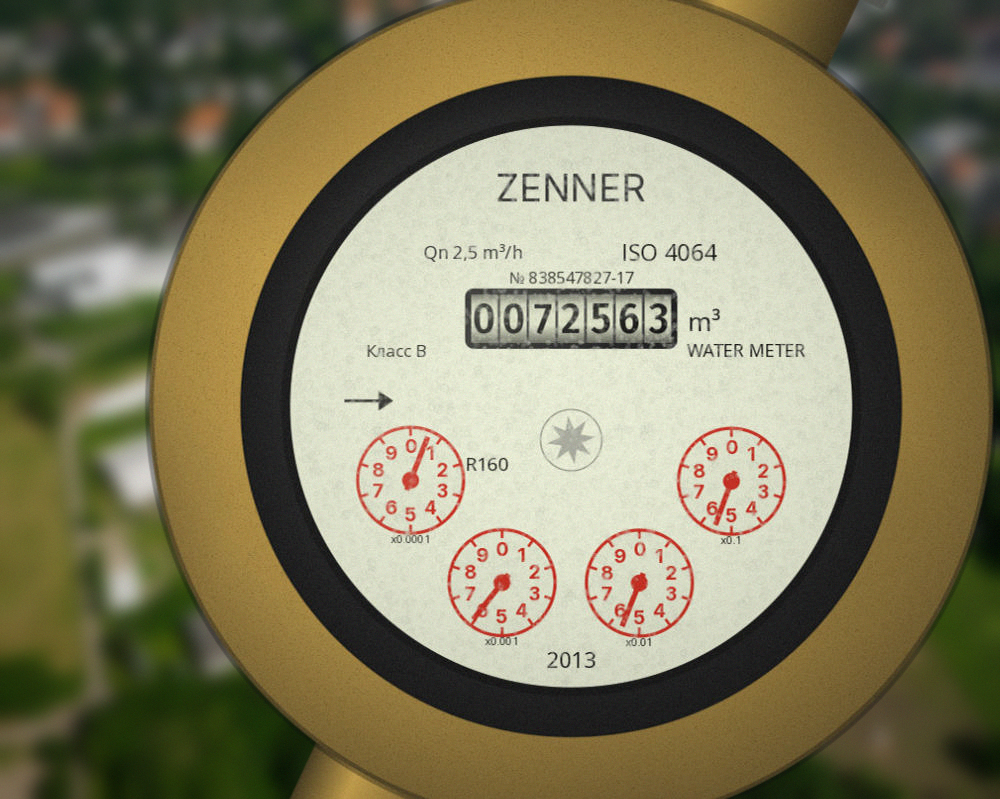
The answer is m³ 72563.5560
